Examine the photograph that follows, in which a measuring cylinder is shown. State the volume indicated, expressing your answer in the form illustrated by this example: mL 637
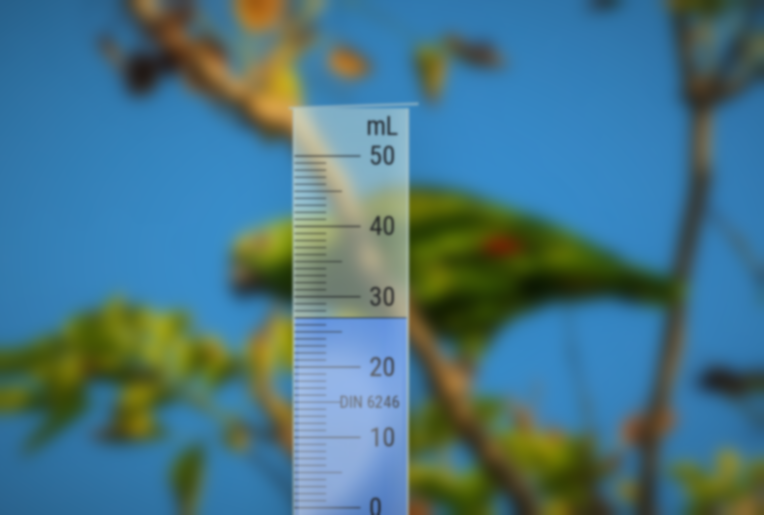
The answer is mL 27
